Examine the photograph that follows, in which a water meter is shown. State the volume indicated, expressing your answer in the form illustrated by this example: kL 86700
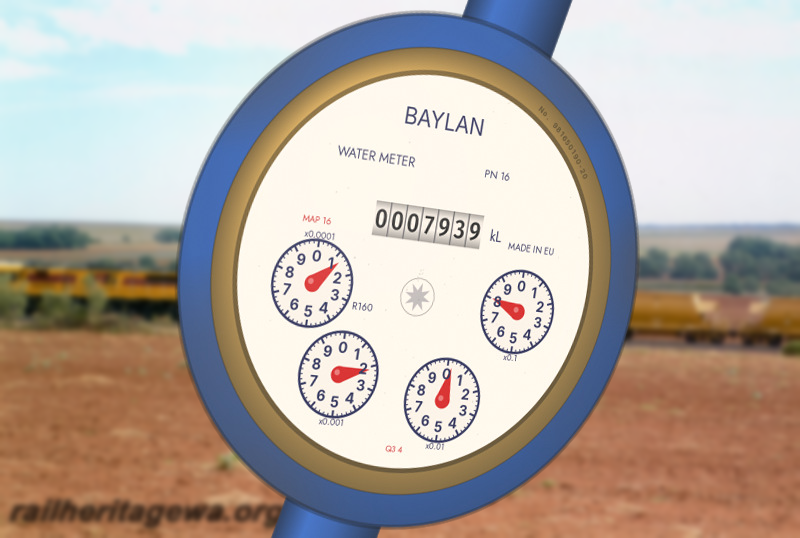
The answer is kL 7939.8021
